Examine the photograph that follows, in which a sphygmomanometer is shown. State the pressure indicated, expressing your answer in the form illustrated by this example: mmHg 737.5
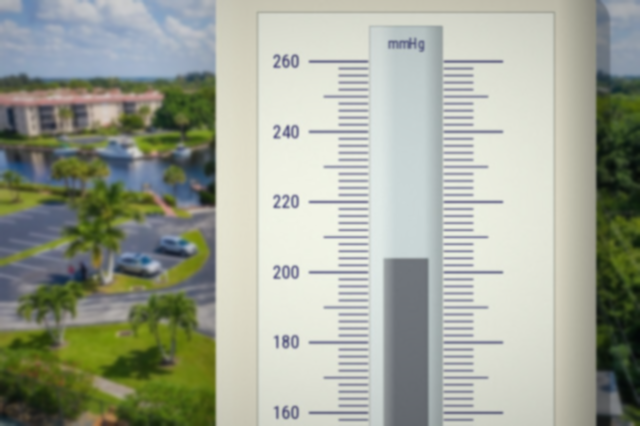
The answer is mmHg 204
